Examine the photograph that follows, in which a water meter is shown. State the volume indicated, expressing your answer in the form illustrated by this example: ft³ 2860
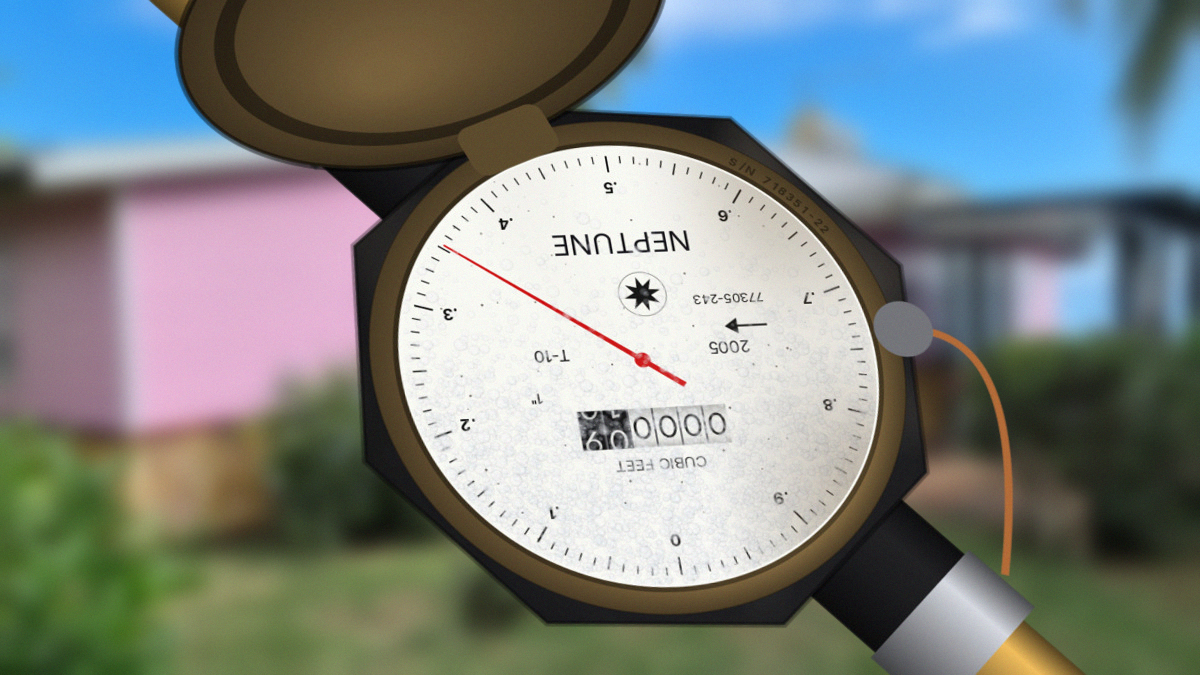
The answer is ft³ 9.35
